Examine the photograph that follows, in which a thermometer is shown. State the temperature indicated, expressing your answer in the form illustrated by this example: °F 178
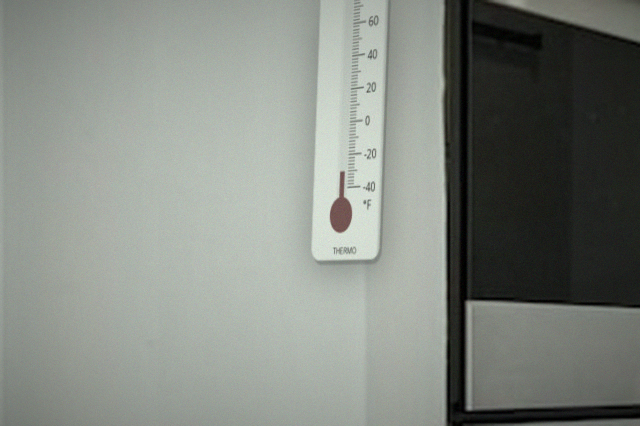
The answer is °F -30
